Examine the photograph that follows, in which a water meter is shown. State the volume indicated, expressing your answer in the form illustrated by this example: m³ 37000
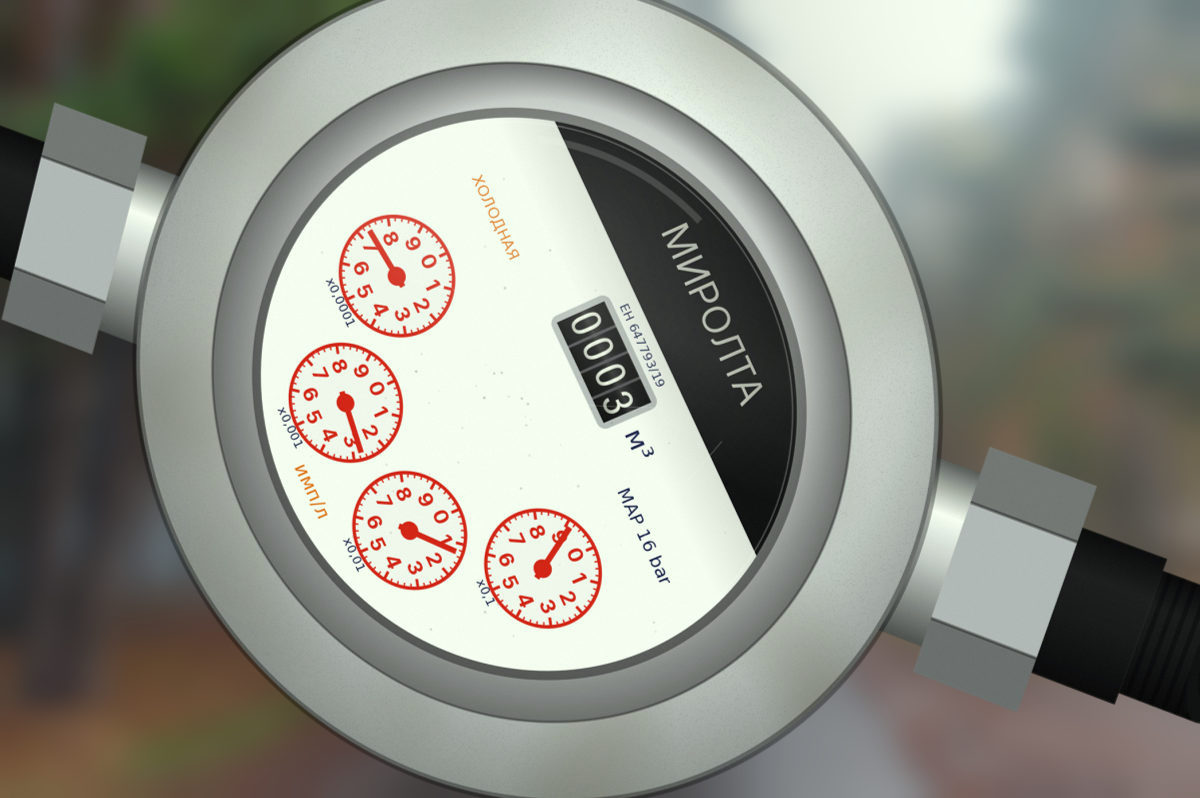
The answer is m³ 2.9127
